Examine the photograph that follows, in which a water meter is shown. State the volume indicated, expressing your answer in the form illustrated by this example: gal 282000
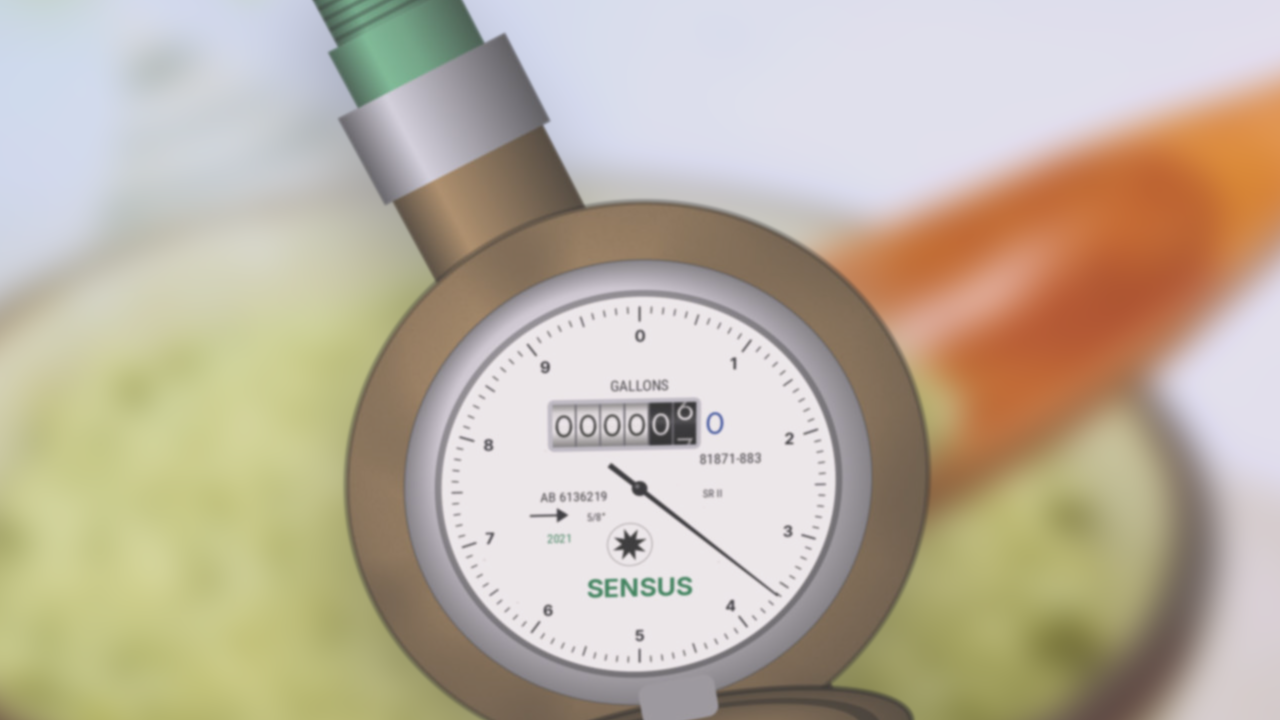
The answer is gal 63.6
